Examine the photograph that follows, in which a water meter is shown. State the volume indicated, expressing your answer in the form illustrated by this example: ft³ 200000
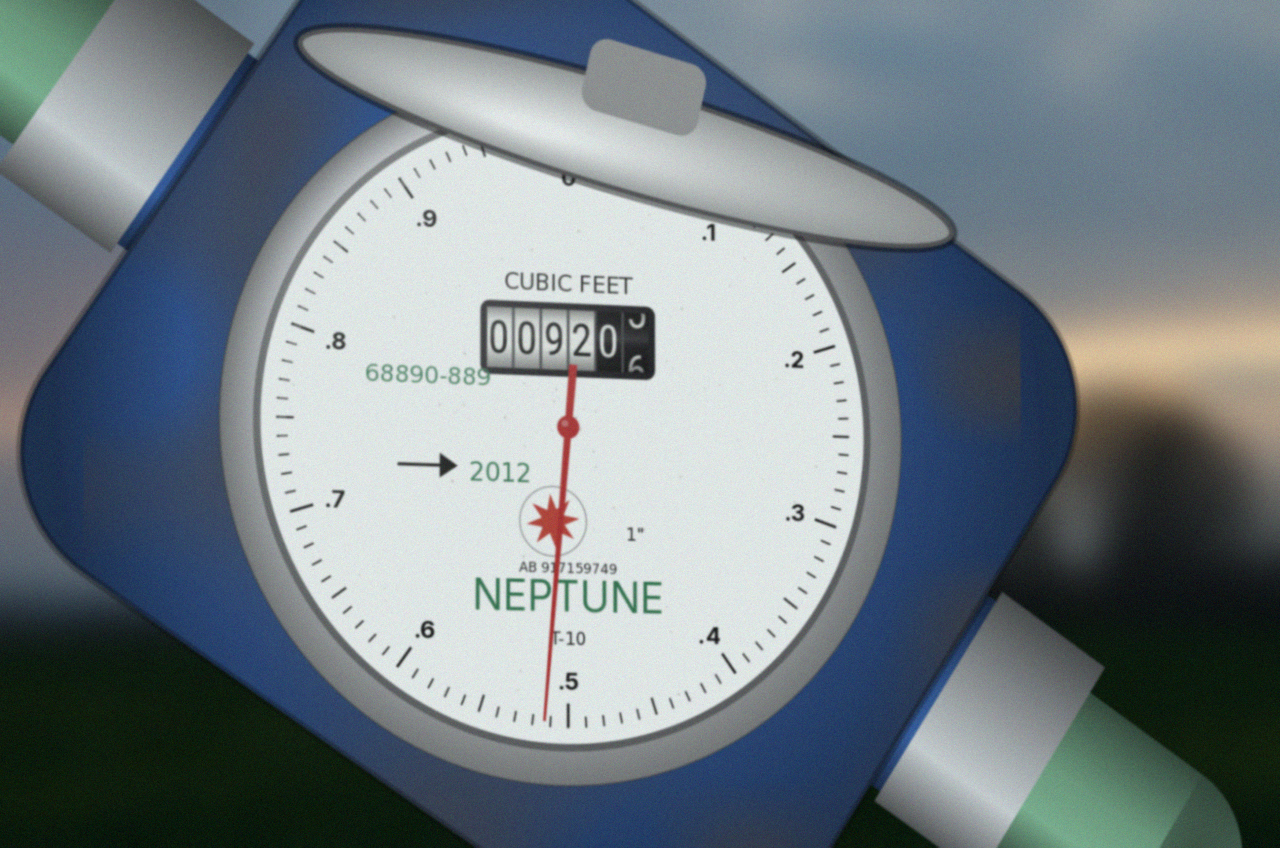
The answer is ft³ 9205.51
